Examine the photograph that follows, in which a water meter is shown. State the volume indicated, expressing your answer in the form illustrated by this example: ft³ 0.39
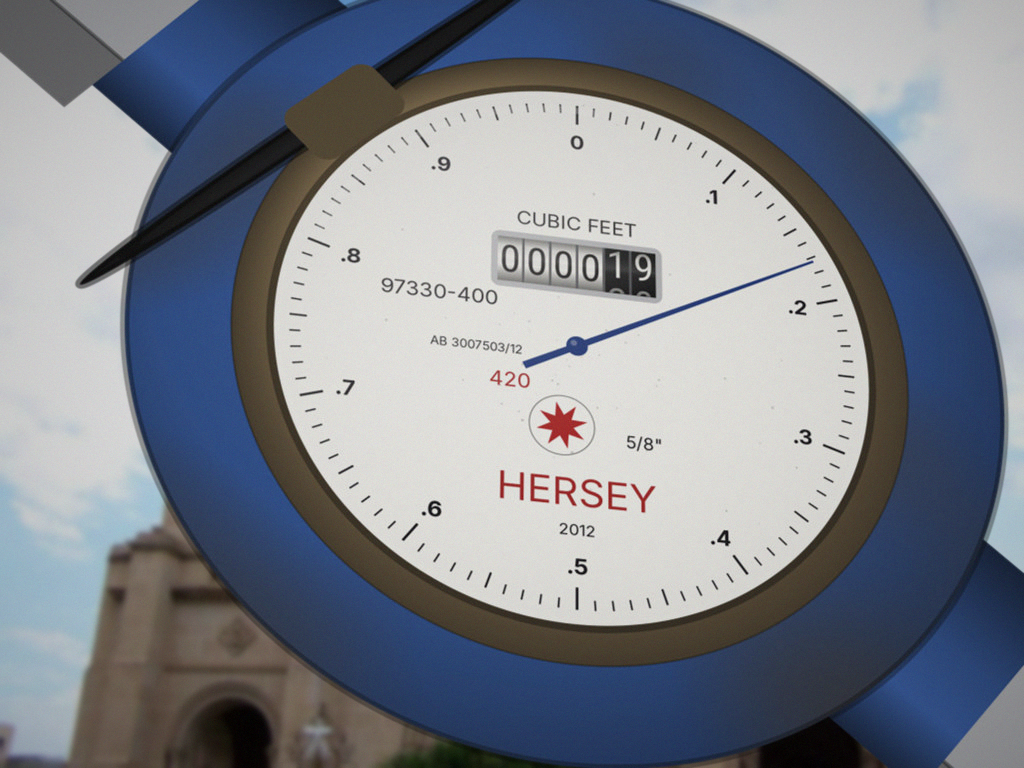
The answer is ft³ 19.17
